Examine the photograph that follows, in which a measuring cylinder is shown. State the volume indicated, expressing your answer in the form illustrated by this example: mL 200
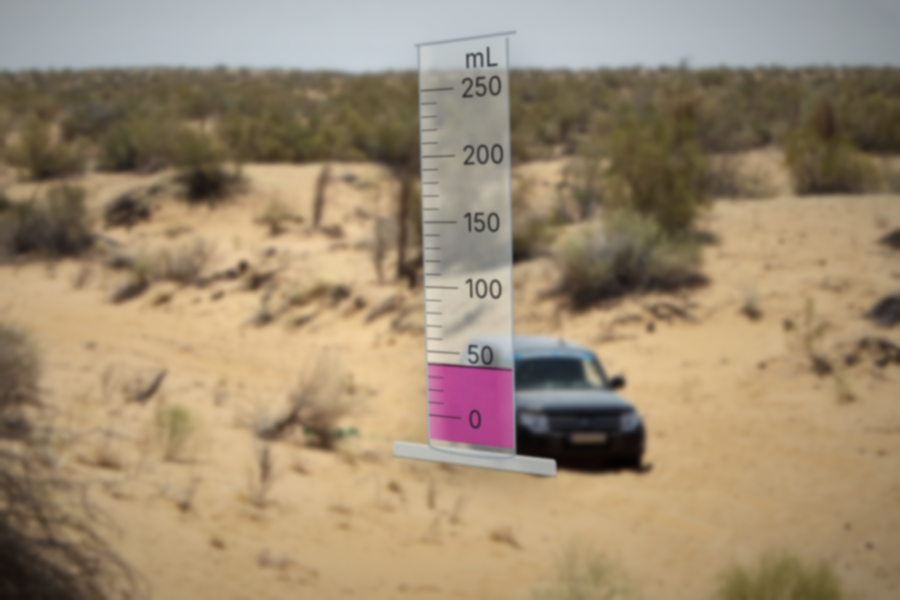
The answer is mL 40
